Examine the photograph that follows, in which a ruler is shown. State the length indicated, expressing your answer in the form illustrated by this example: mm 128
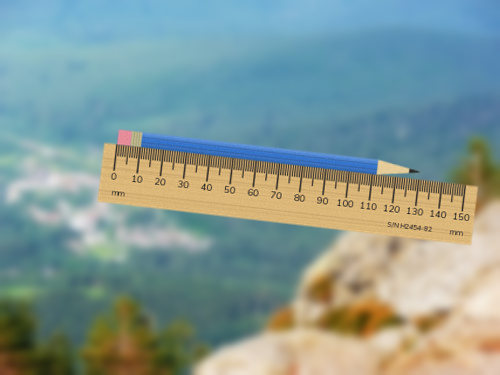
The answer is mm 130
